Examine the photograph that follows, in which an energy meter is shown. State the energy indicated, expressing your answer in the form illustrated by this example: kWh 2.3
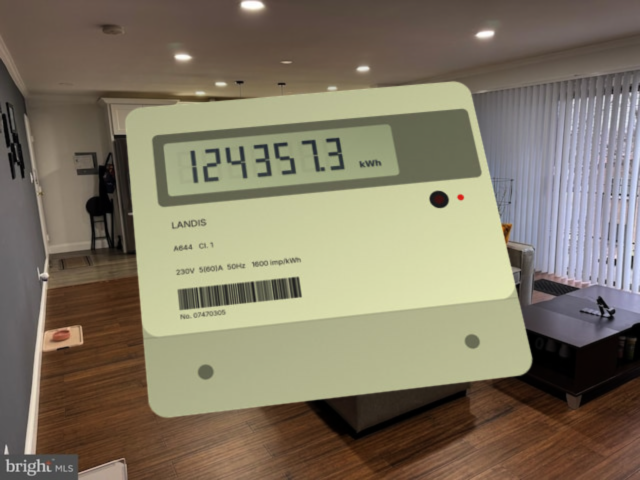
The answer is kWh 124357.3
